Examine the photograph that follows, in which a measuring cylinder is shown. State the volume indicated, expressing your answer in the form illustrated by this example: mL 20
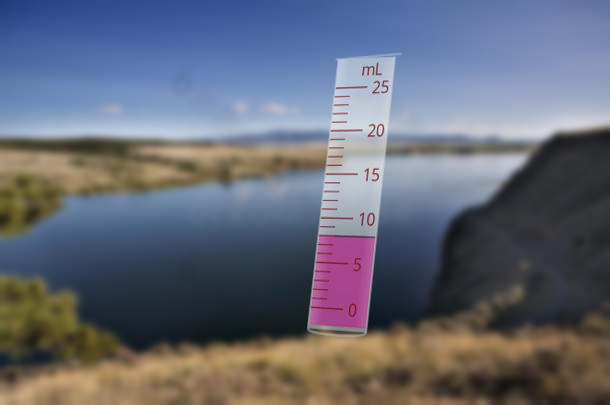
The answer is mL 8
